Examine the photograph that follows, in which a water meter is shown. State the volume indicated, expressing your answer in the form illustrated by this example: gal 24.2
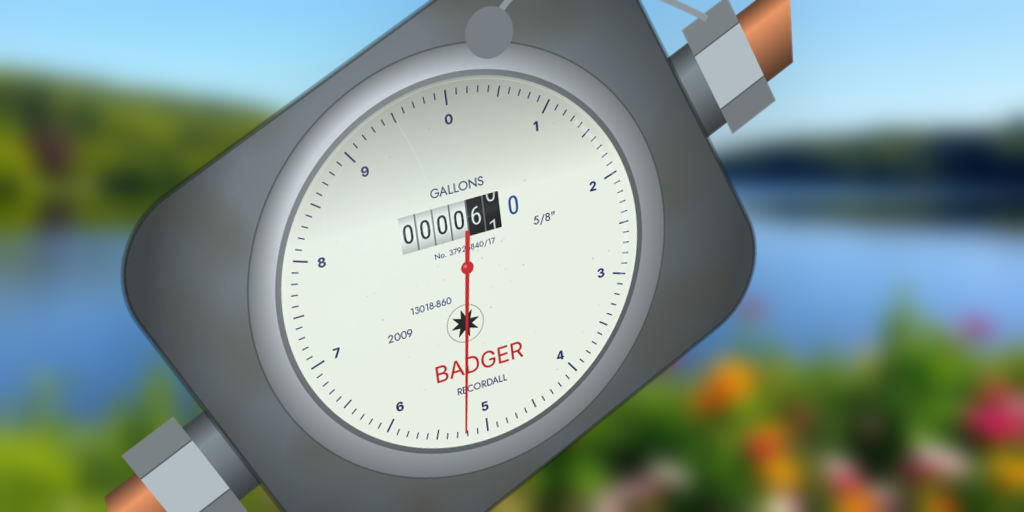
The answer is gal 605.2
